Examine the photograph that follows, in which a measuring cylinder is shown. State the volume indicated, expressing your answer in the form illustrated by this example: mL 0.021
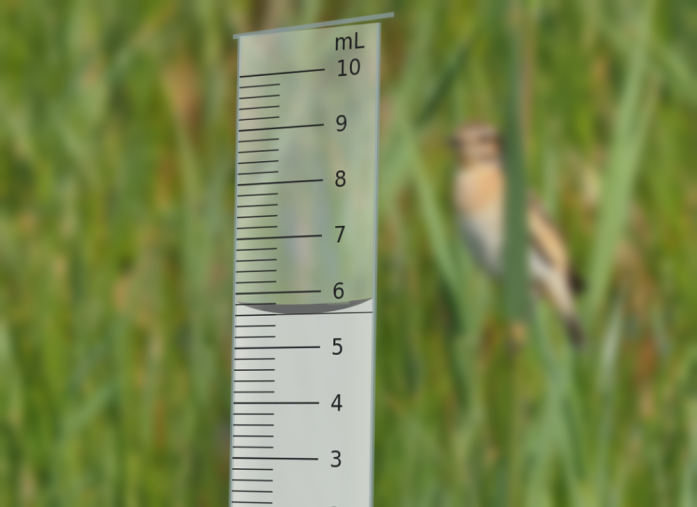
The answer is mL 5.6
